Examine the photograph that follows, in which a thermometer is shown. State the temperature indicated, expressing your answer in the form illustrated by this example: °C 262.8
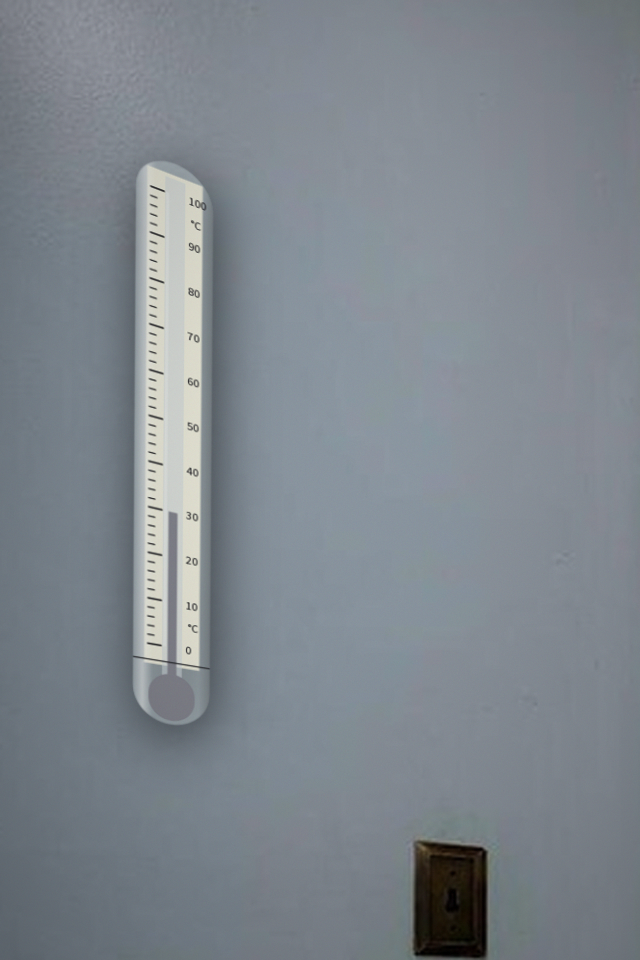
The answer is °C 30
